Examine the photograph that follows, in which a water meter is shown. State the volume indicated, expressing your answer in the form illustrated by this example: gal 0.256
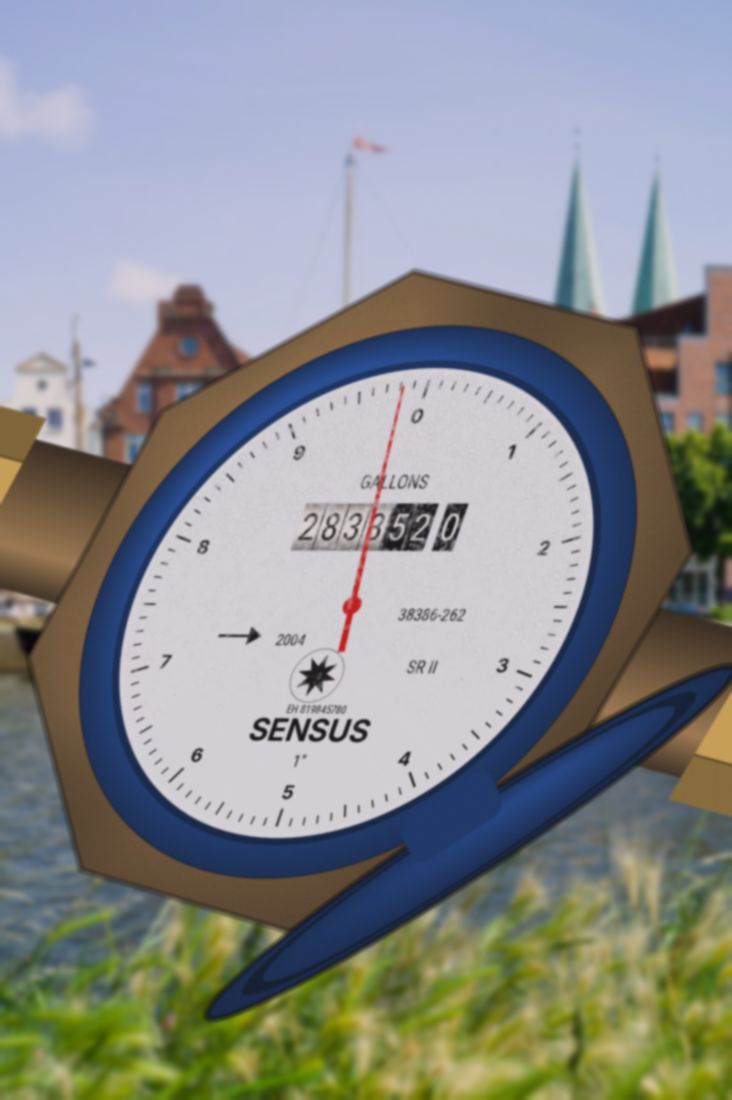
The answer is gal 2833519.8
